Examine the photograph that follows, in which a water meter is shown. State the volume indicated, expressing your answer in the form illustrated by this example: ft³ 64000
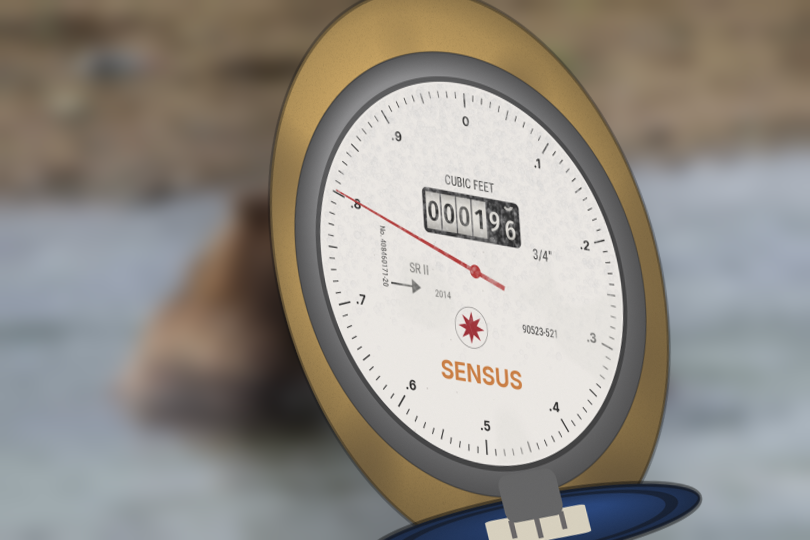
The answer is ft³ 195.80
